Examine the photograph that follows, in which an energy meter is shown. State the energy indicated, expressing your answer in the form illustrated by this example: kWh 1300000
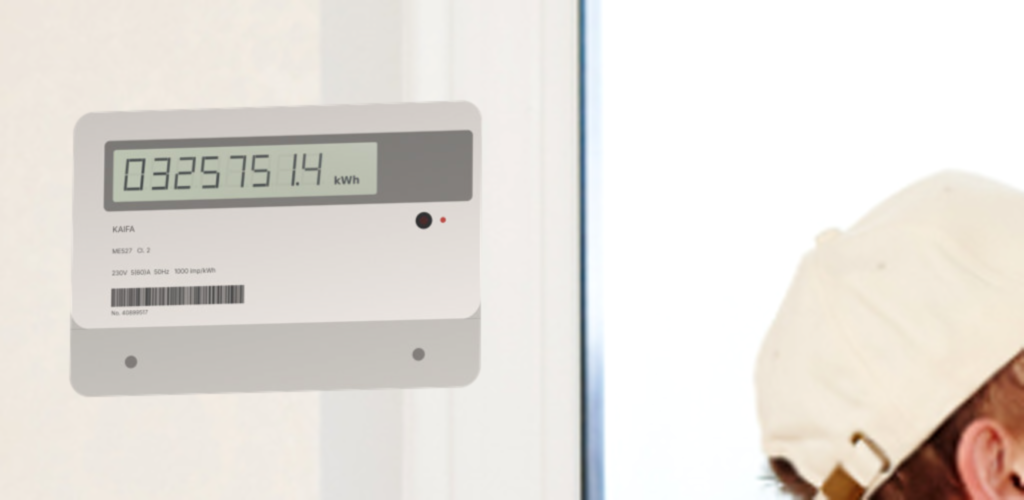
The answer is kWh 325751.4
